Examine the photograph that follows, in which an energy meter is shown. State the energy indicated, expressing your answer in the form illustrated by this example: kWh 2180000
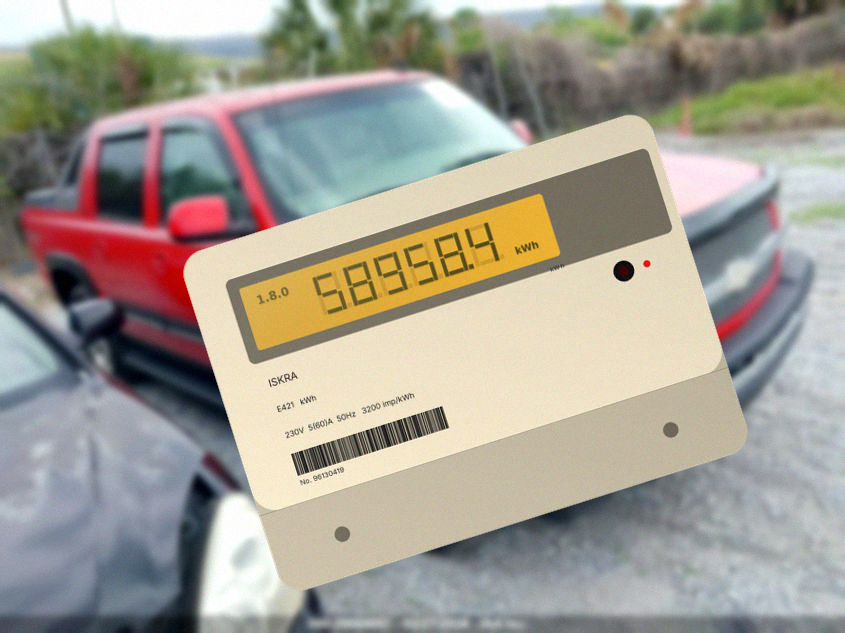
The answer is kWh 58958.4
